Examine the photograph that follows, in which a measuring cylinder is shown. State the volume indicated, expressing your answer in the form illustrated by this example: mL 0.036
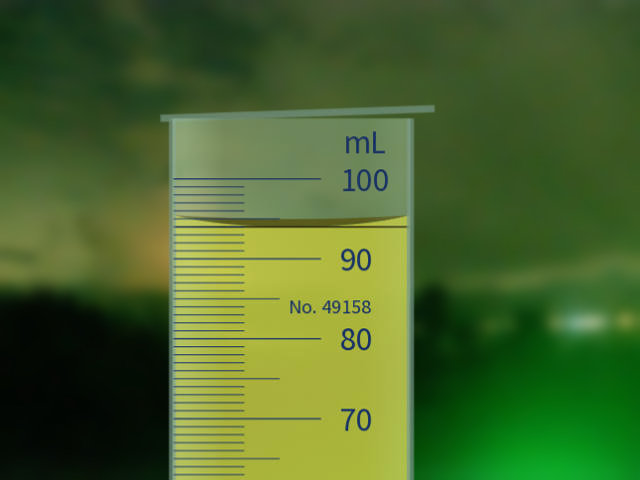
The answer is mL 94
